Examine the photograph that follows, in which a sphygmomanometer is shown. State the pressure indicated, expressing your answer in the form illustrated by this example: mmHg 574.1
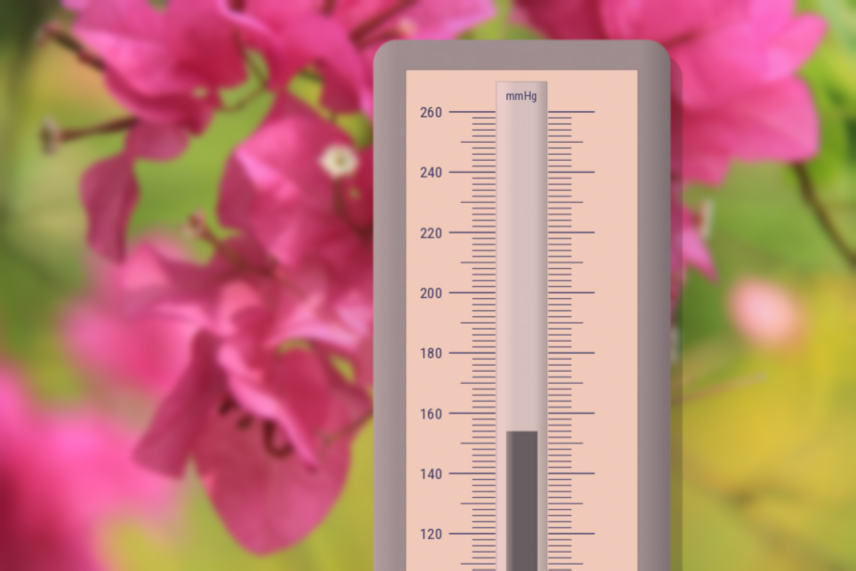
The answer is mmHg 154
